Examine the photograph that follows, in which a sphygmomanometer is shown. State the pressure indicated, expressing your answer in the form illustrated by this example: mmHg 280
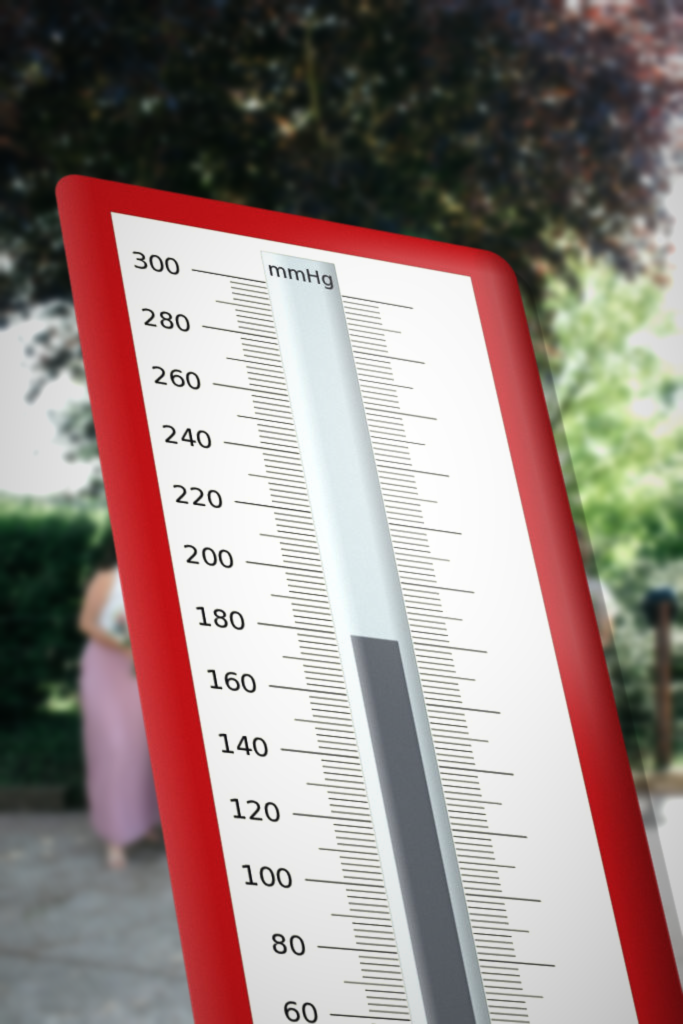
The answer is mmHg 180
